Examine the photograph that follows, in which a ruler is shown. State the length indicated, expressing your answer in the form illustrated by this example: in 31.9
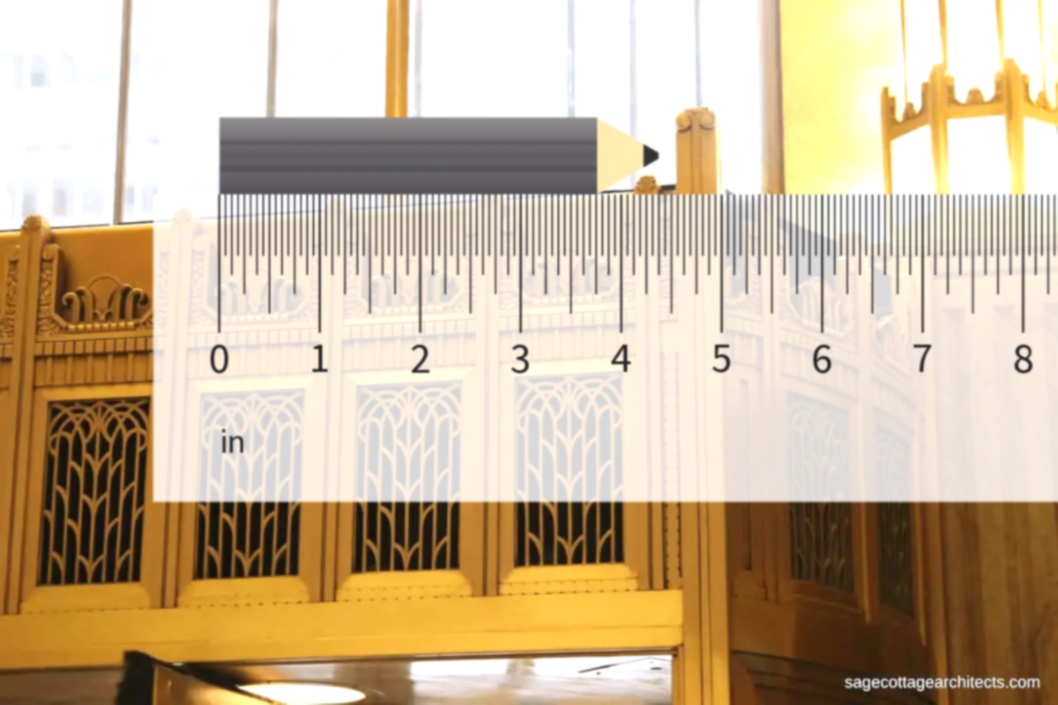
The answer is in 4.375
